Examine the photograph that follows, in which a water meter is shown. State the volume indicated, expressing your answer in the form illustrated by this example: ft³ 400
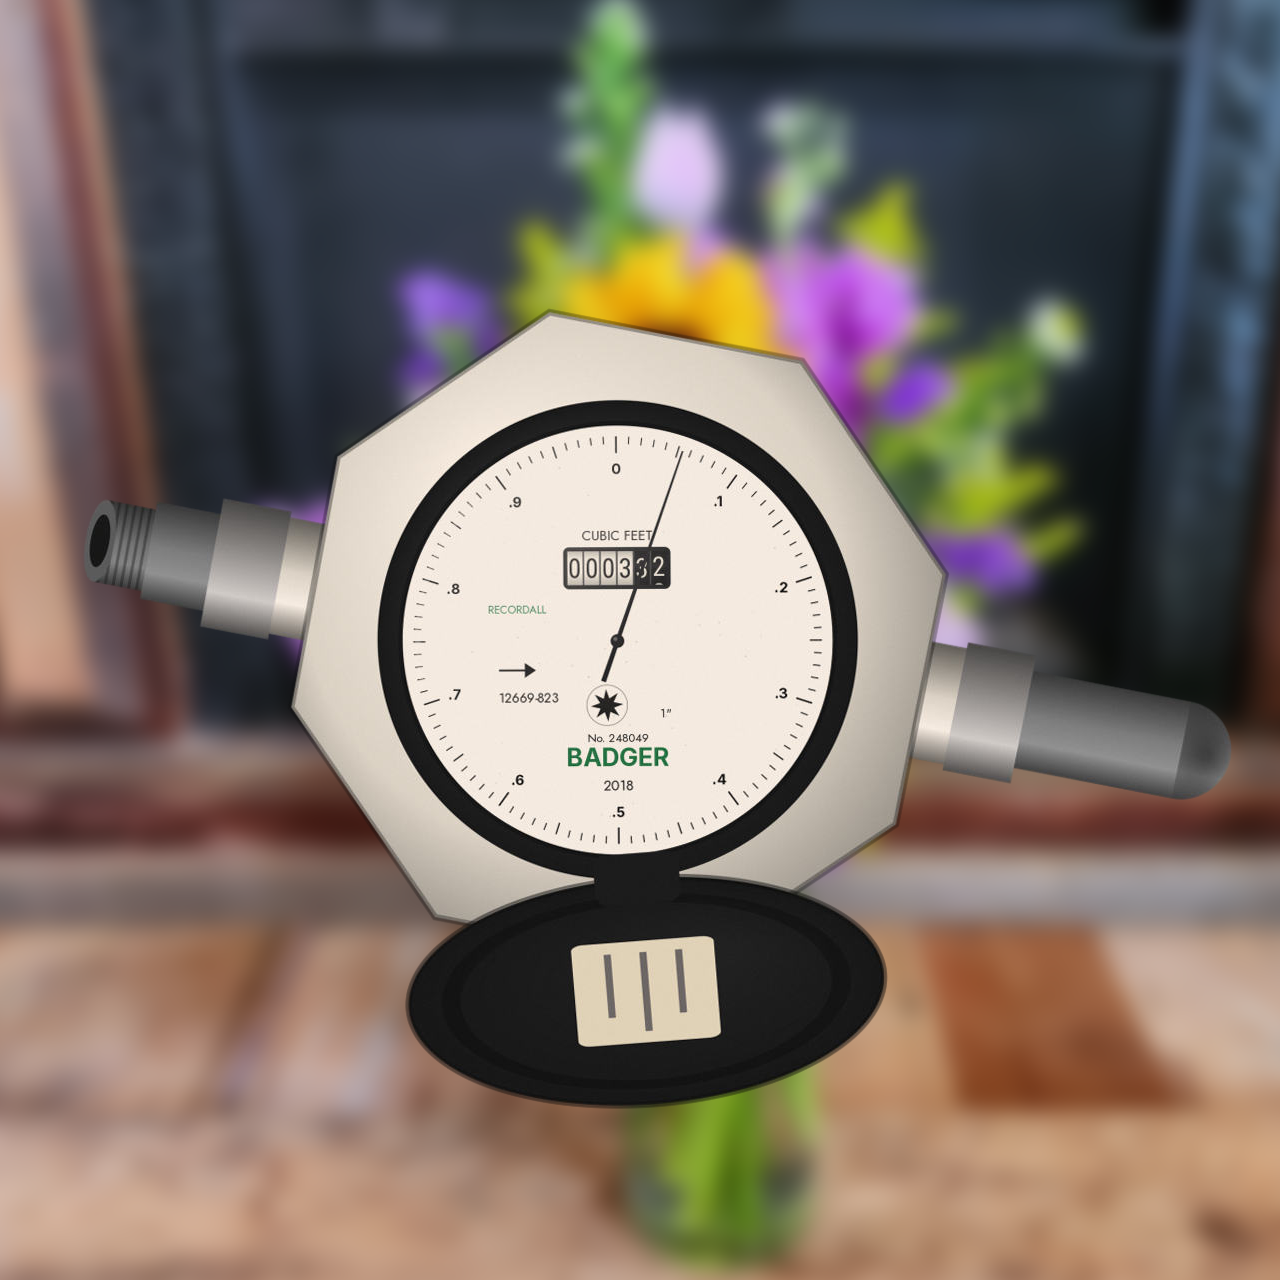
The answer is ft³ 332.05
